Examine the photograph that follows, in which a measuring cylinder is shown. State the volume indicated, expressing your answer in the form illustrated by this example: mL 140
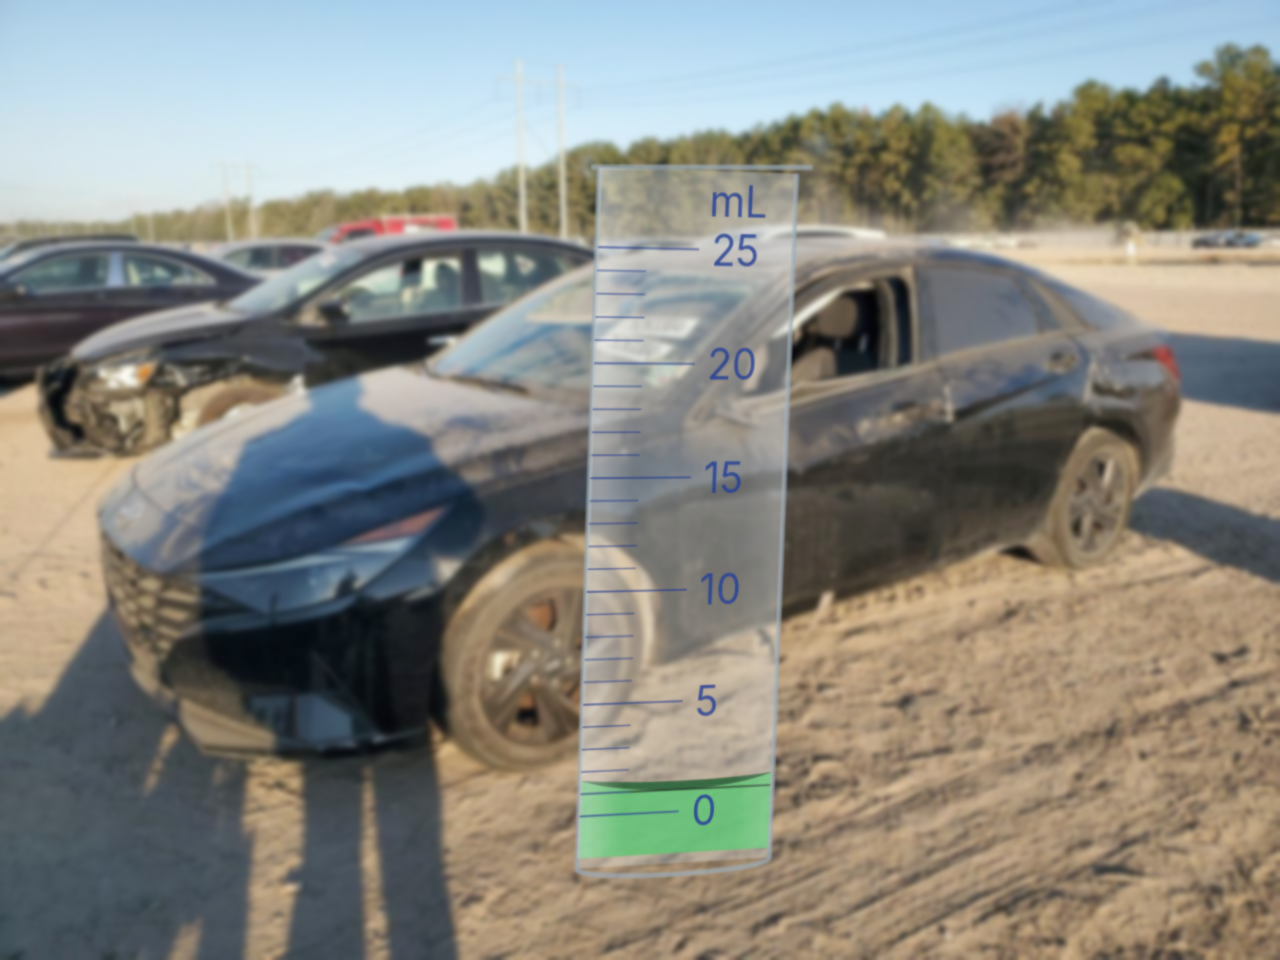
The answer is mL 1
